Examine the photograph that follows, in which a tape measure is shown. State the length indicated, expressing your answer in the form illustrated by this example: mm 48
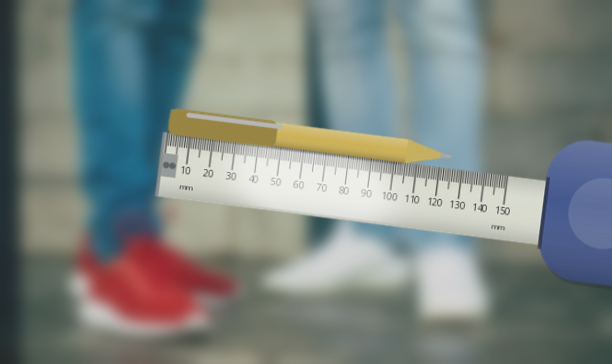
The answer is mm 125
